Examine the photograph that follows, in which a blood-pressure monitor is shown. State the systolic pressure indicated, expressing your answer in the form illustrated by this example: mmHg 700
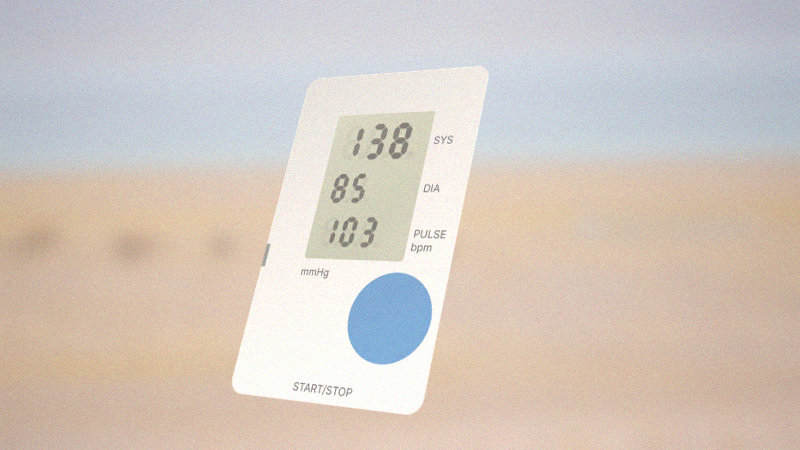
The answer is mmHg 138
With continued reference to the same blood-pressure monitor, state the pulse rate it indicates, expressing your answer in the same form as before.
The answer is bpm 103
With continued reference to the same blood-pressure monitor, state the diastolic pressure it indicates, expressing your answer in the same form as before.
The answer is mmHg 85
